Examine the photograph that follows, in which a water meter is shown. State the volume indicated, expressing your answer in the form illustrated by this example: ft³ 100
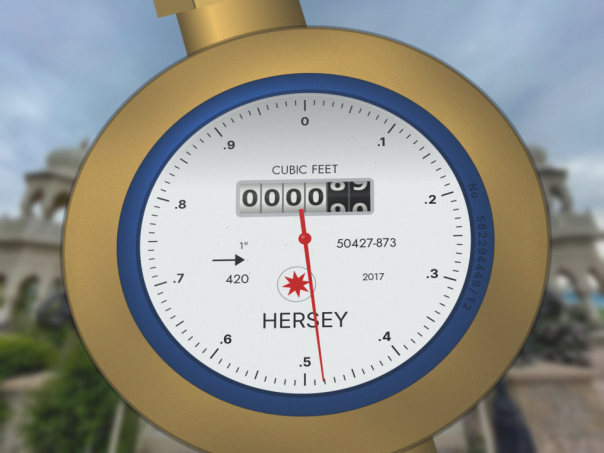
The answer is ft³ 89.48
